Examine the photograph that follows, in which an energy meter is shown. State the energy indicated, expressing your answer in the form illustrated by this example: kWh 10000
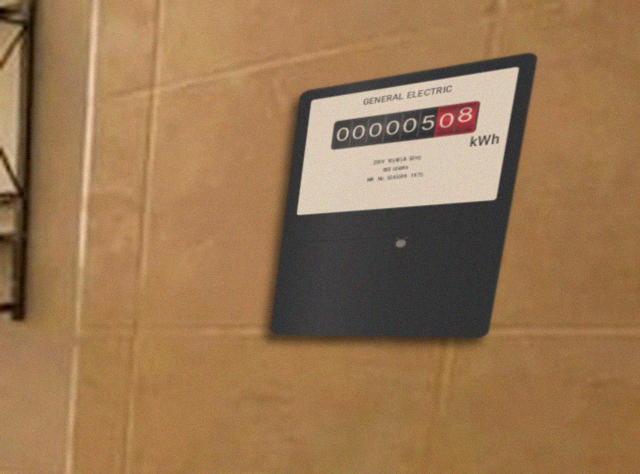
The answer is kWh 5.08
